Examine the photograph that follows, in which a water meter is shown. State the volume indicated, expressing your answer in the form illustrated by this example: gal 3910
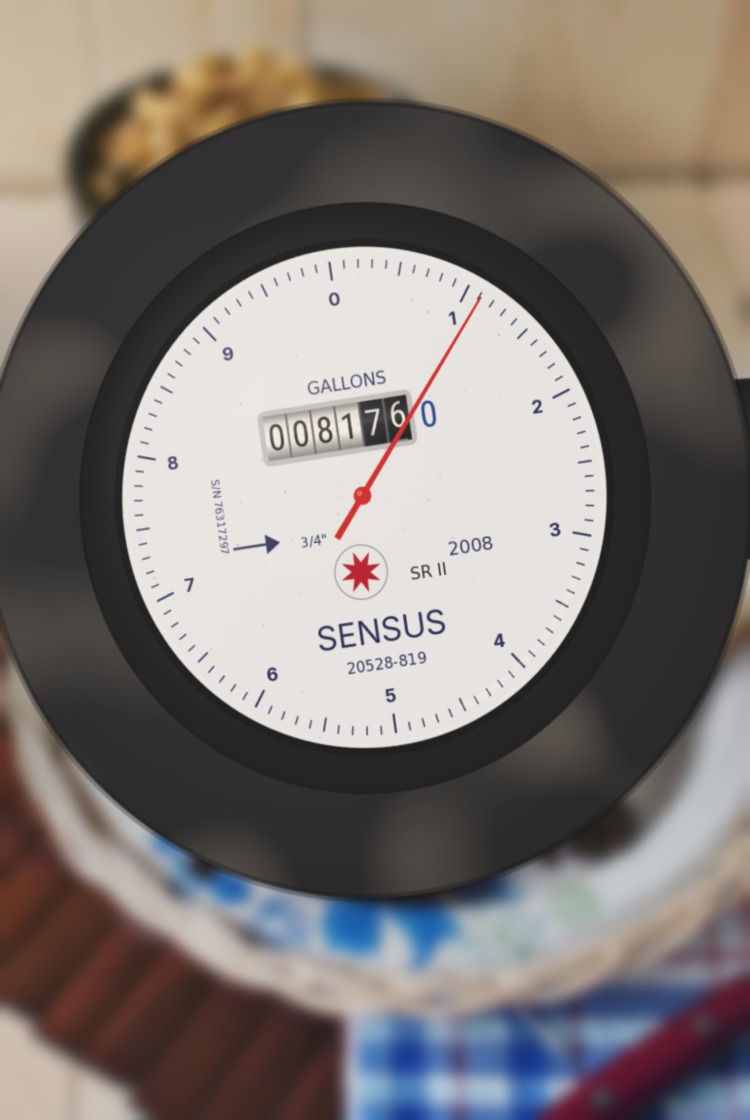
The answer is gal 81761.1
